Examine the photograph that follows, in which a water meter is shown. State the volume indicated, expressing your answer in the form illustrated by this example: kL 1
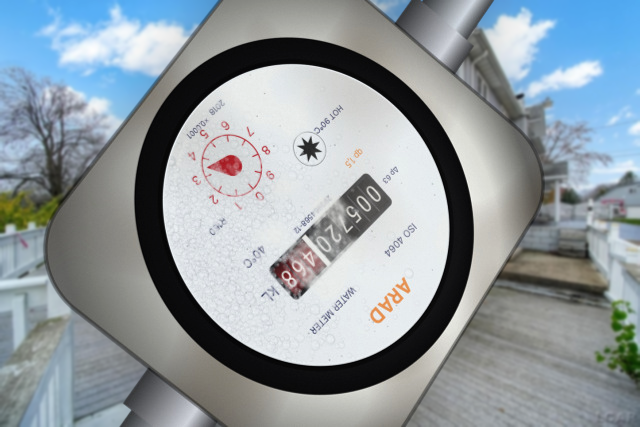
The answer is kL 5720.4683
